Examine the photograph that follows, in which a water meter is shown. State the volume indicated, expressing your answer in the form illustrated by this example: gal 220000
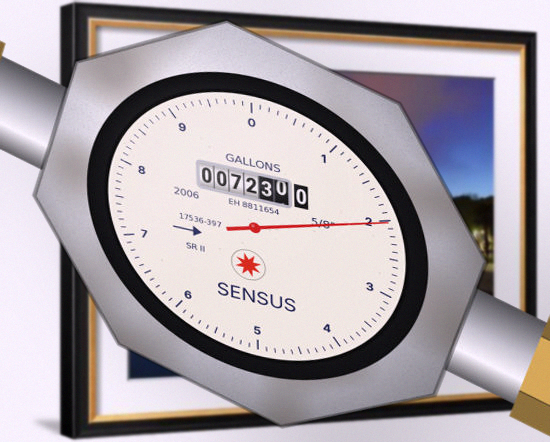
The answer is gal 72302.0
